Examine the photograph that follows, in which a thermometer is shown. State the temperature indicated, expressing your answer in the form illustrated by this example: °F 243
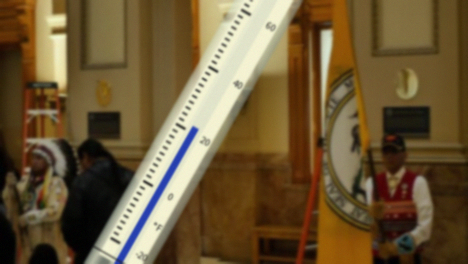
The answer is °F 22
